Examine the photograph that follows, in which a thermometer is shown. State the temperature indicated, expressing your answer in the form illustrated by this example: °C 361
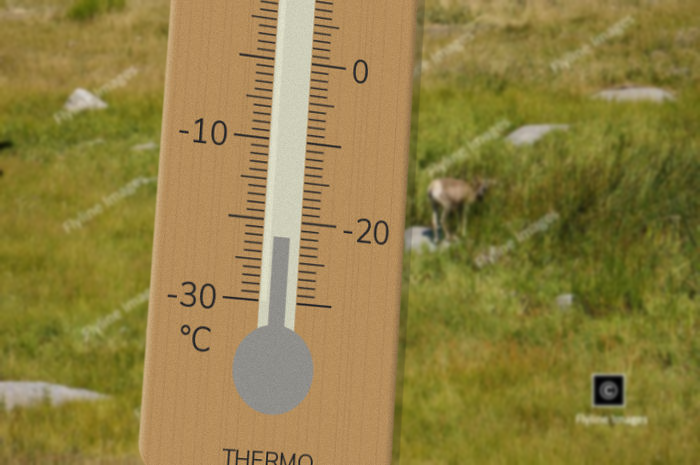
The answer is °C -22
